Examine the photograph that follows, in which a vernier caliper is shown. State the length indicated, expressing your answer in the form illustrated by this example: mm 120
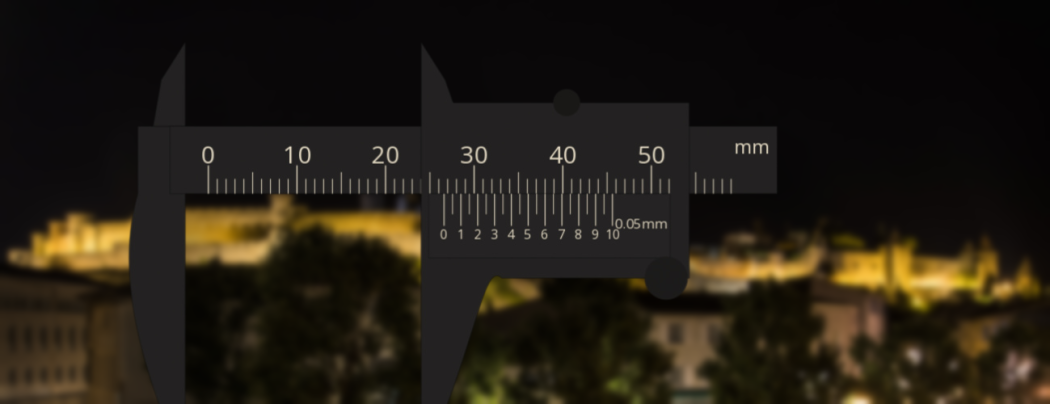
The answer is mm 26.6
